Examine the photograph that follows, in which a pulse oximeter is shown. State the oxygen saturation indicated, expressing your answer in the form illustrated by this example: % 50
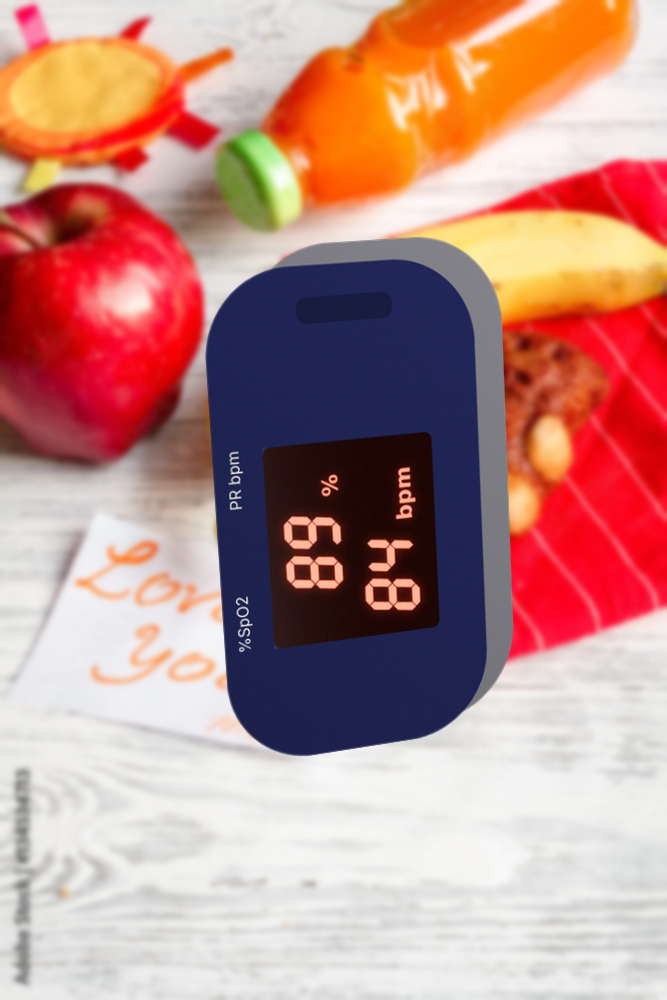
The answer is % 89
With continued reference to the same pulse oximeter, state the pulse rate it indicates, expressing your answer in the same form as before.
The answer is bpm 84
